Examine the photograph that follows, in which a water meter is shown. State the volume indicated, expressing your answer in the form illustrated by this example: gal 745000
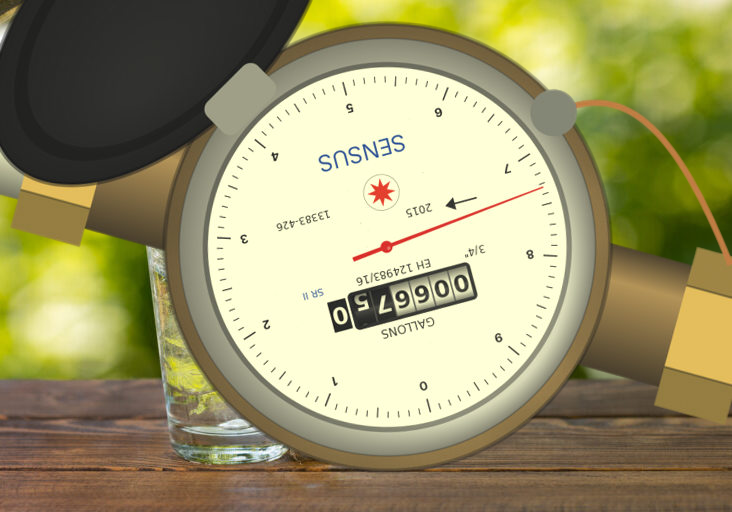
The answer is gal 66747.3
